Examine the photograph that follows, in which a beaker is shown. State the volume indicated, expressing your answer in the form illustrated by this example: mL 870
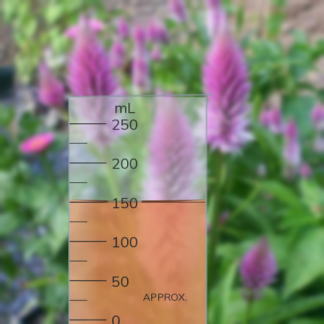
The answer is mL 150
